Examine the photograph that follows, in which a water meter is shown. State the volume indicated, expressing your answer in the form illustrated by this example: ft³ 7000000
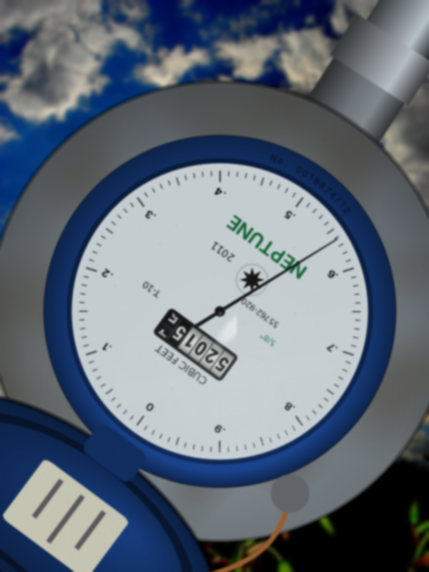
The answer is ft³ 520154.56
